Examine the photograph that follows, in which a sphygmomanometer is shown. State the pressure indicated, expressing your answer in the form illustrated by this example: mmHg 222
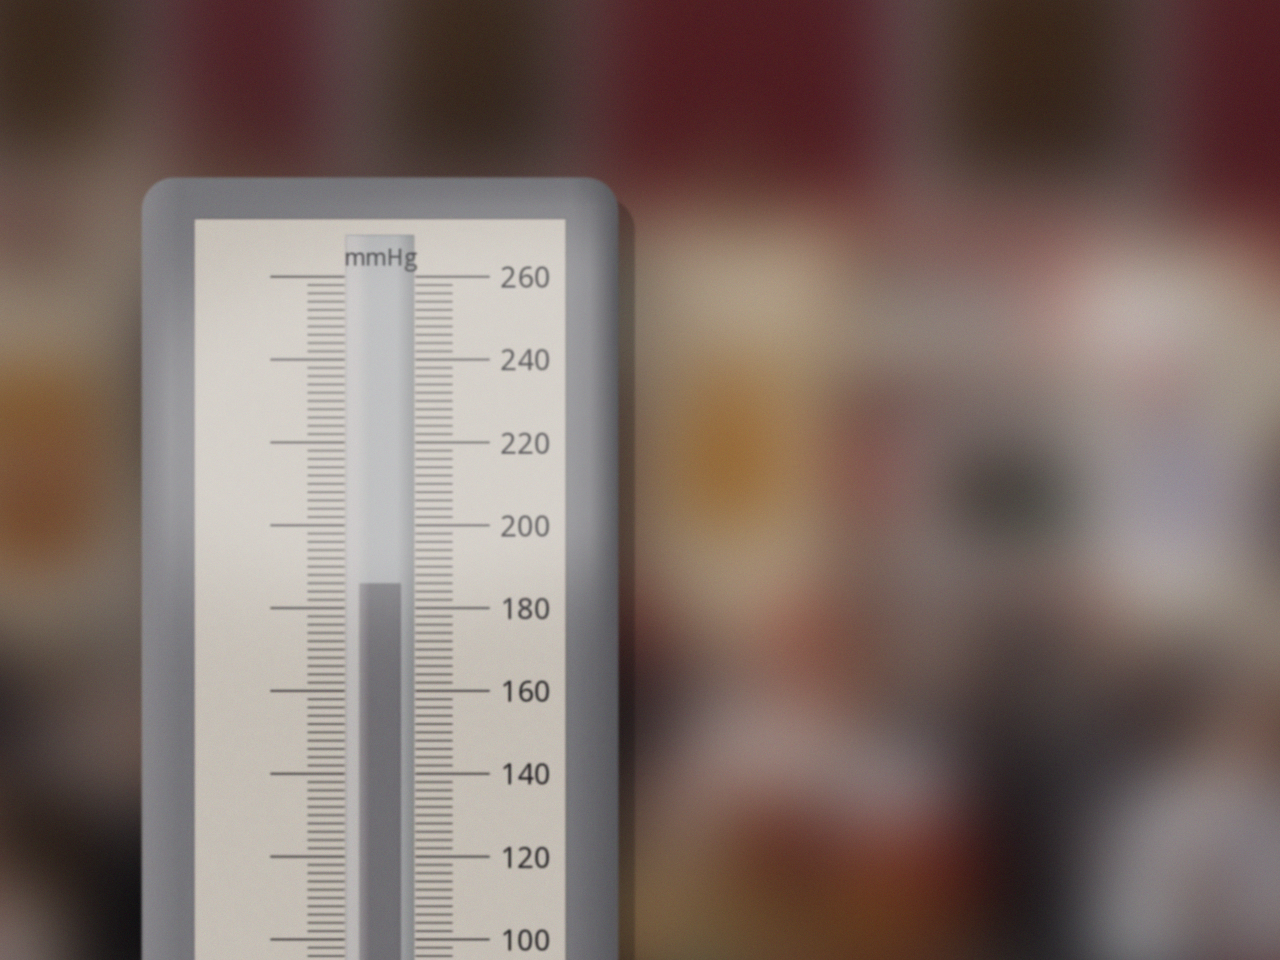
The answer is mmHg 186
